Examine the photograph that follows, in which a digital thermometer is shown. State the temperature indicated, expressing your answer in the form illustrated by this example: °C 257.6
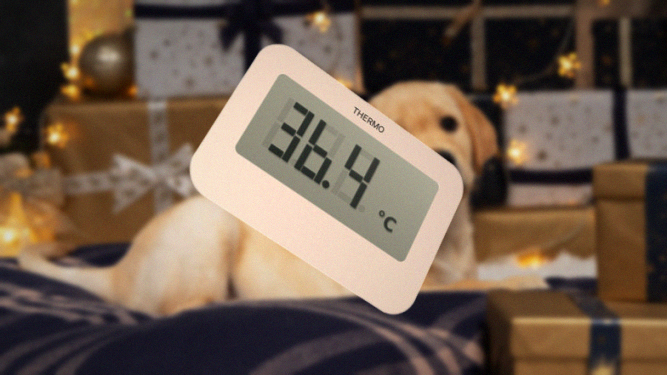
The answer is °C 36.4
